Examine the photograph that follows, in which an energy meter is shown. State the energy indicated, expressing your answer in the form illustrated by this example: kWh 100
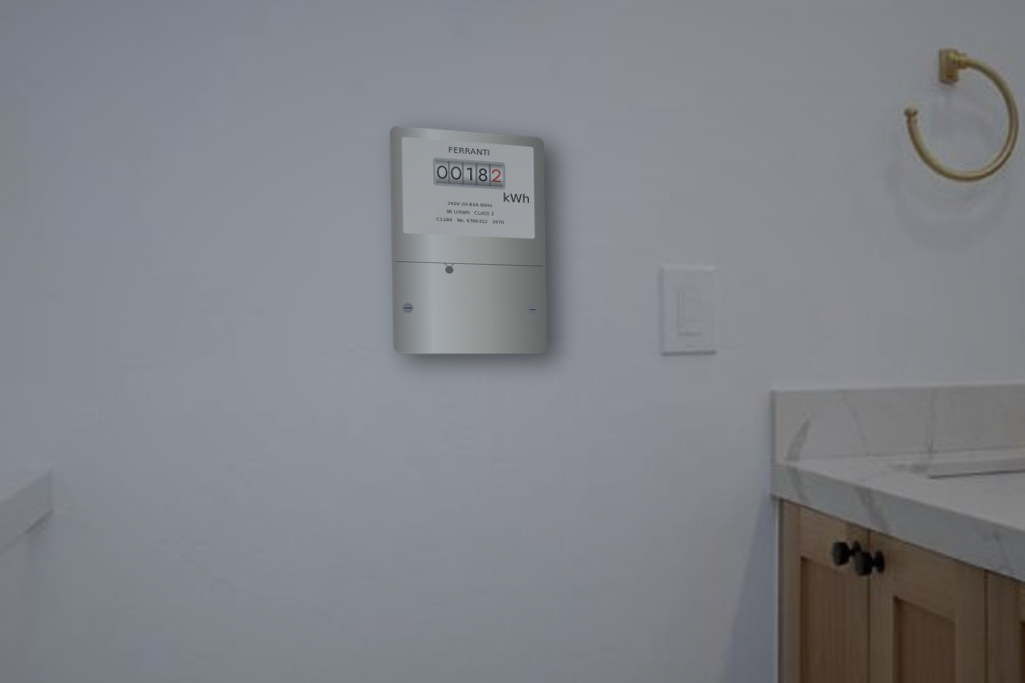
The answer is kWh 18.2
